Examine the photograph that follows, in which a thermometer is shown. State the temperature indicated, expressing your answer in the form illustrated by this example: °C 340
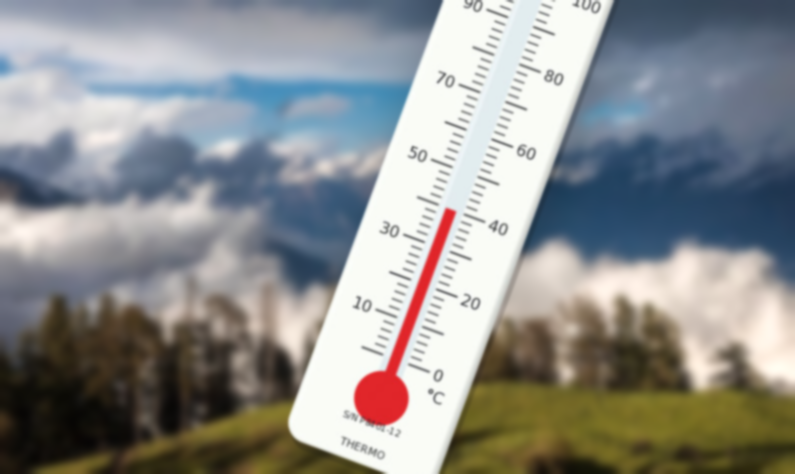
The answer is °C 40
